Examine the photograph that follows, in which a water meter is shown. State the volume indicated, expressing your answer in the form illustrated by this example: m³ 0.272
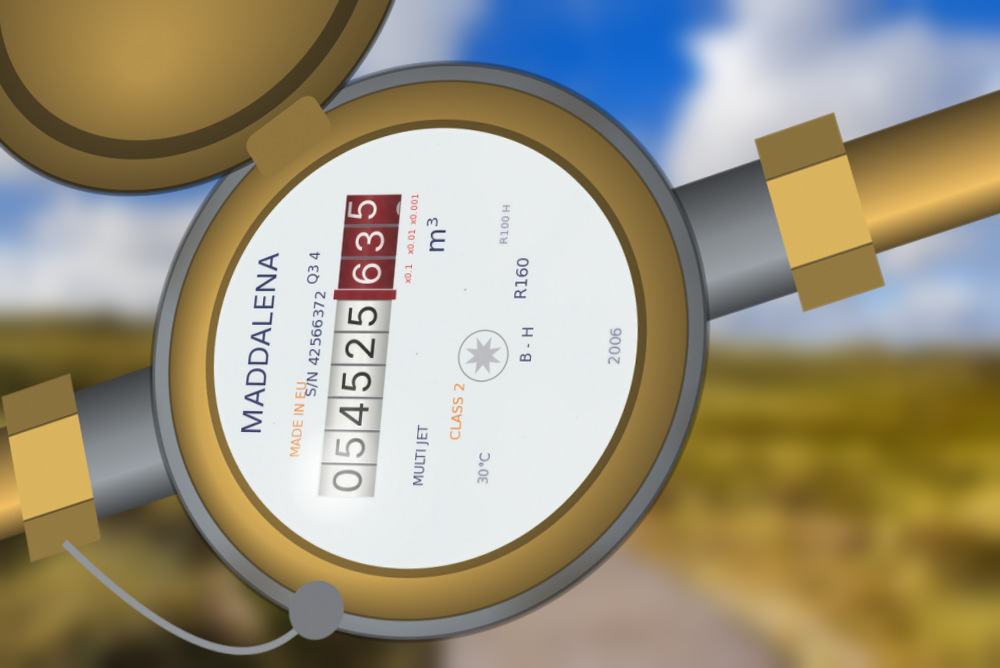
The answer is m³ 54525.635
